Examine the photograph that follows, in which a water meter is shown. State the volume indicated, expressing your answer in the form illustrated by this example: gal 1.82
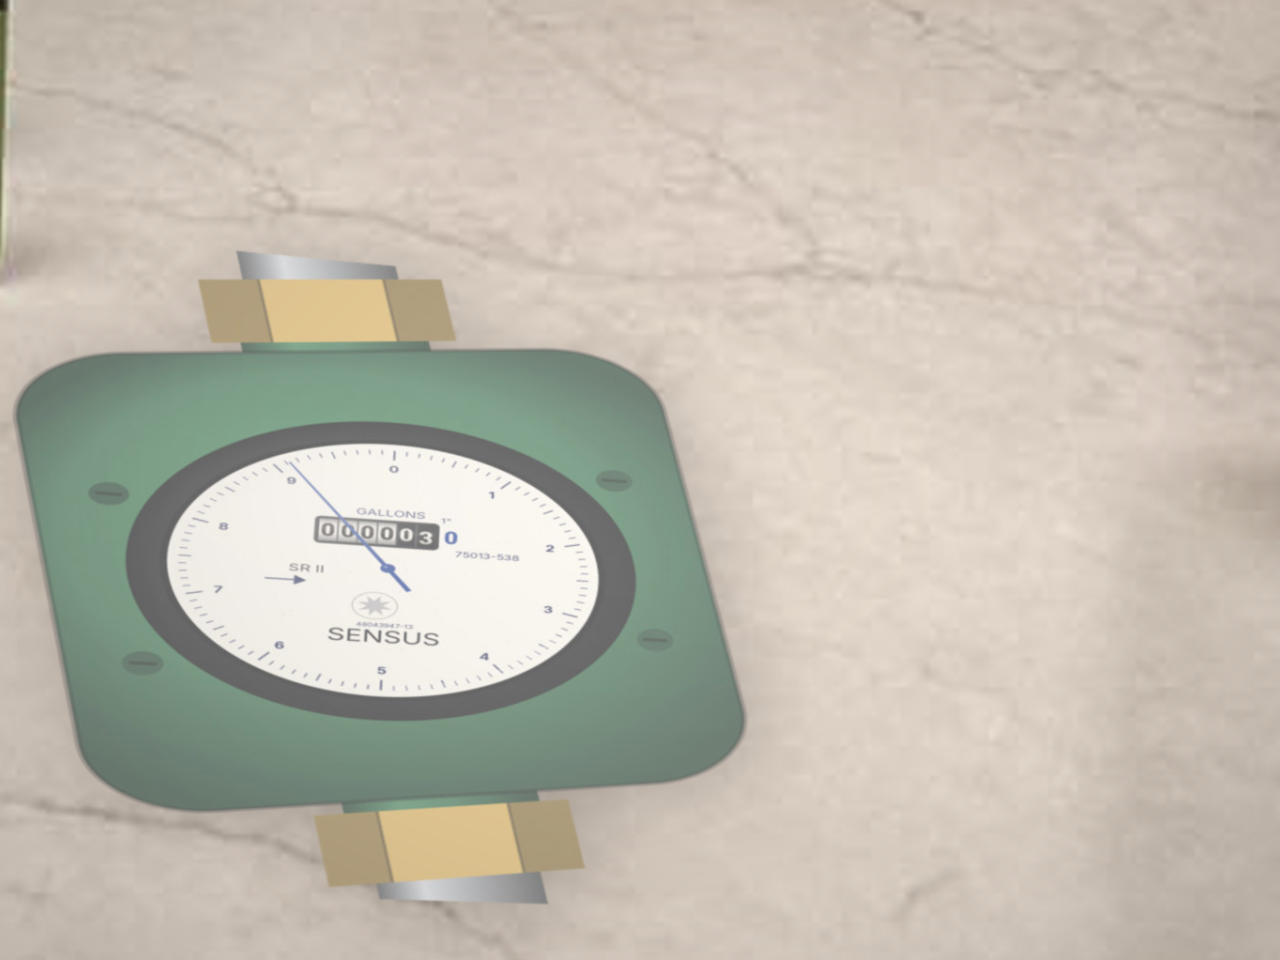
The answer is gal 29.1
